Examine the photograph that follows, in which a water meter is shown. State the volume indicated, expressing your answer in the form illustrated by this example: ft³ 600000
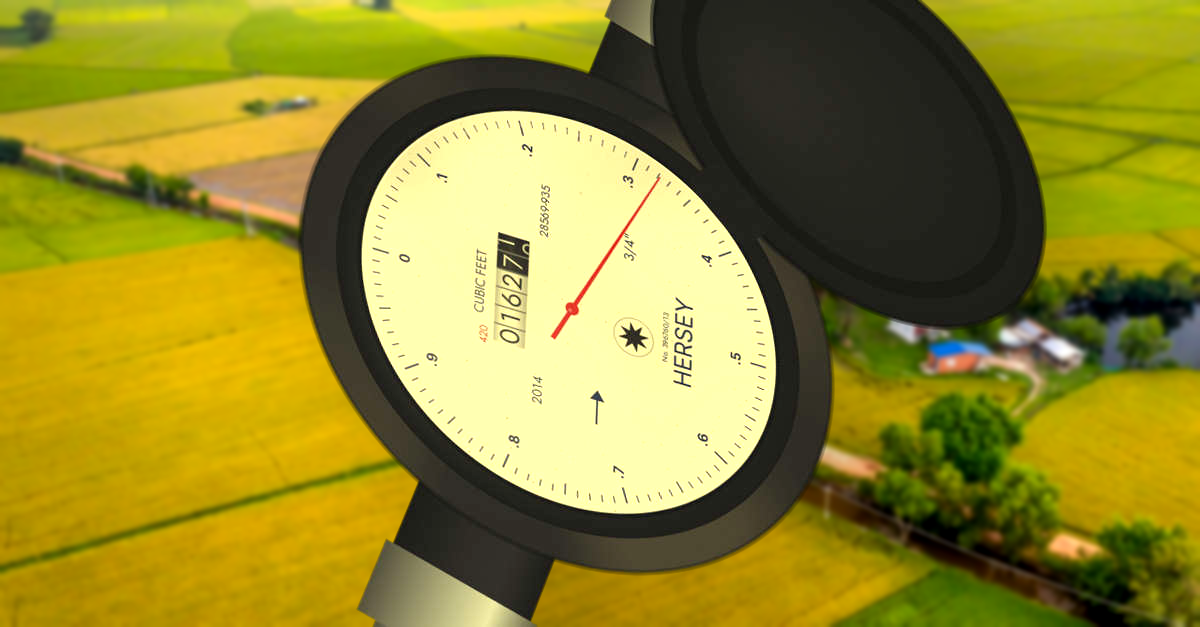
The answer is ft³ 16271.32
